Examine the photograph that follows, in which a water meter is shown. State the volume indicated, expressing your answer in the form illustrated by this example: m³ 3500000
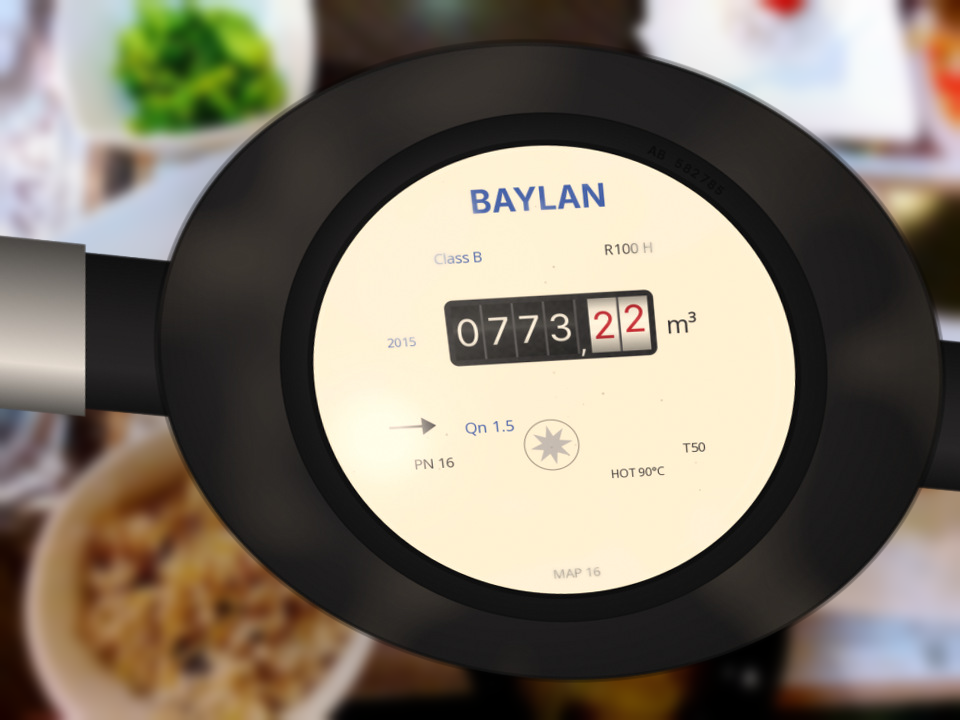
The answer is m³ 773.22
